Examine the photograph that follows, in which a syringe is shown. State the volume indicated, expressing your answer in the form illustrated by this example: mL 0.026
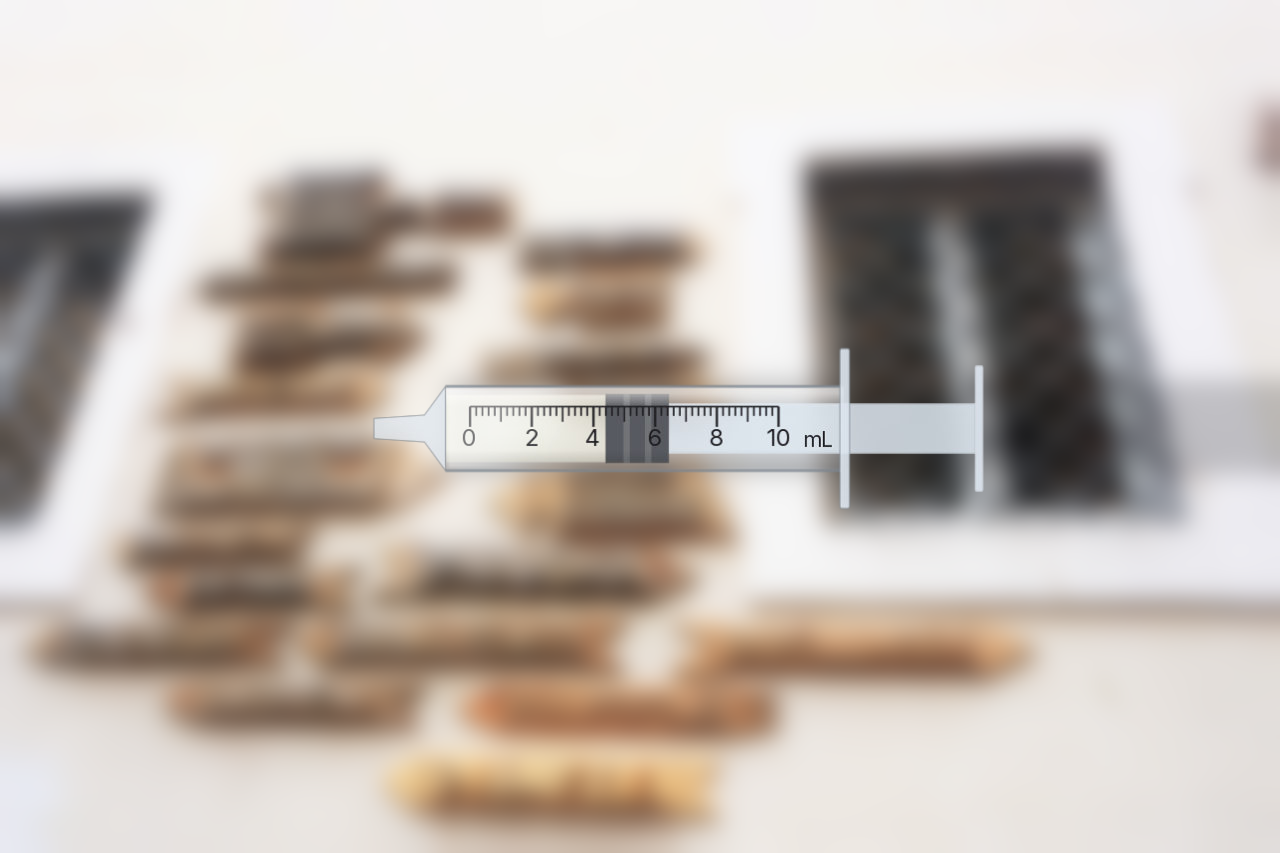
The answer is mL 4.4
